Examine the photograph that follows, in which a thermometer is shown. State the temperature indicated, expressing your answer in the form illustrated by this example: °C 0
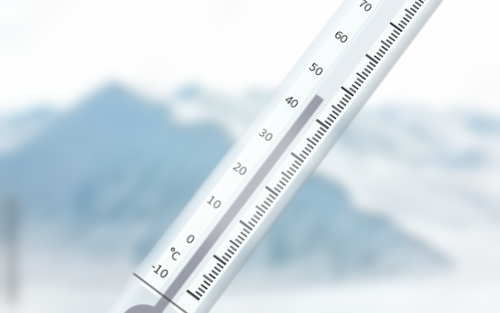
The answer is °C 45
